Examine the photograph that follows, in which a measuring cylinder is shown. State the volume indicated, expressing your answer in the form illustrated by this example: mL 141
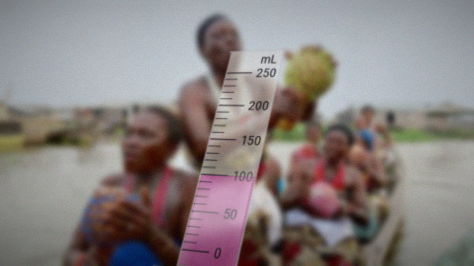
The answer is mL 100
